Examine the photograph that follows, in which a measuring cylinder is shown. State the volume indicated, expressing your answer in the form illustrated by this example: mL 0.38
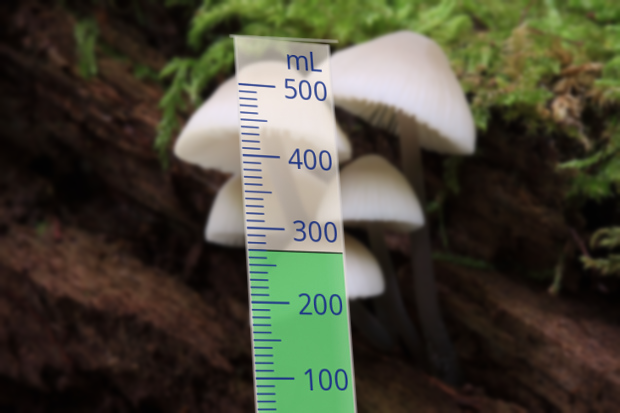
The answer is mL 270
